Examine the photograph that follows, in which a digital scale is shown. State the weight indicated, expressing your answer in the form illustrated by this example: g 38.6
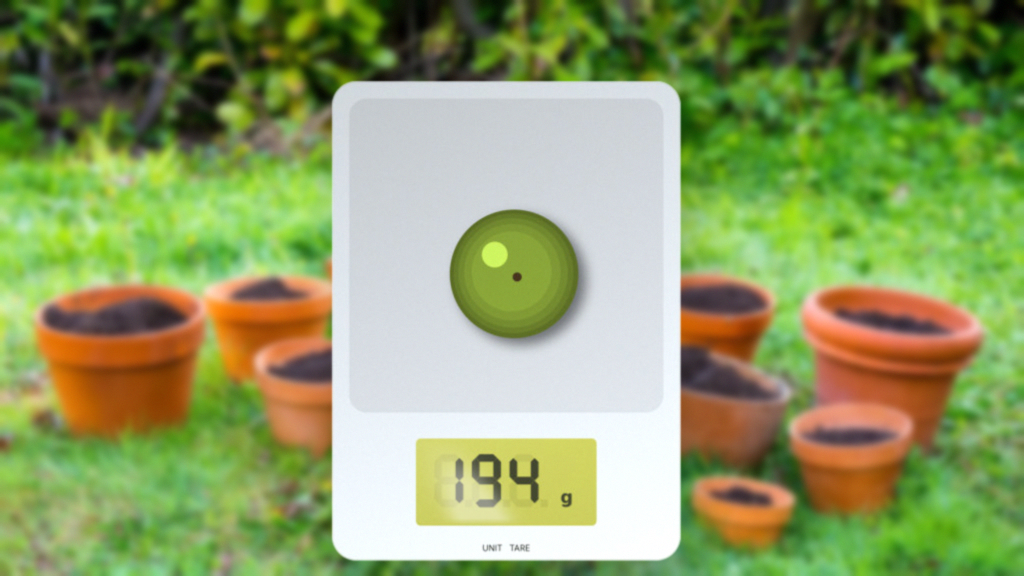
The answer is g 194
